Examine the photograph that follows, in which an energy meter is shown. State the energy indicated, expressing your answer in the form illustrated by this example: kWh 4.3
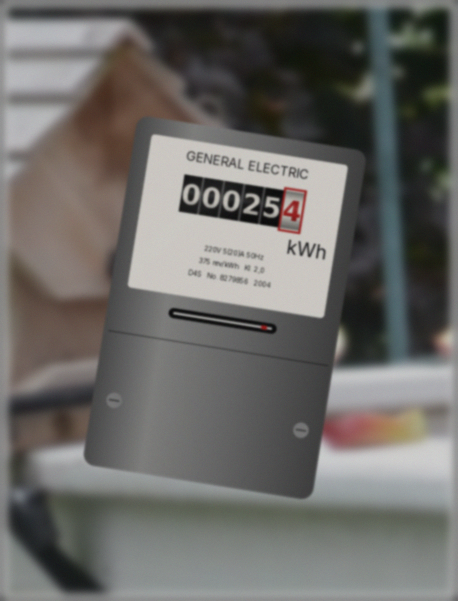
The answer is kWh 25.4
